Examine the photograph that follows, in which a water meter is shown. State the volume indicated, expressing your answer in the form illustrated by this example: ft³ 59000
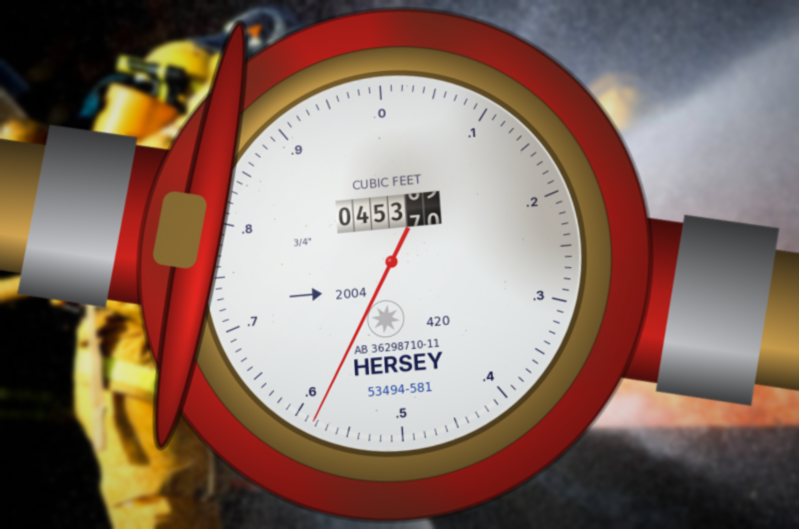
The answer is ft³ 45369.58
